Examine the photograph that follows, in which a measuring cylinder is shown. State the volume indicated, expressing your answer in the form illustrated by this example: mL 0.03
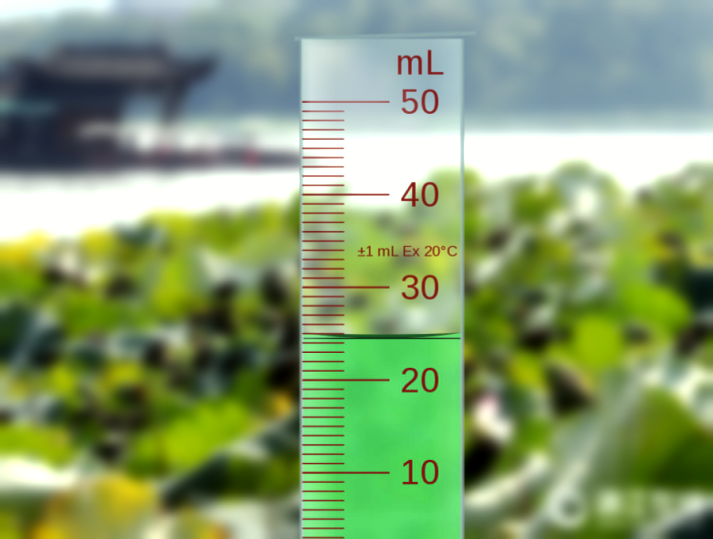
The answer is mL 24.5
